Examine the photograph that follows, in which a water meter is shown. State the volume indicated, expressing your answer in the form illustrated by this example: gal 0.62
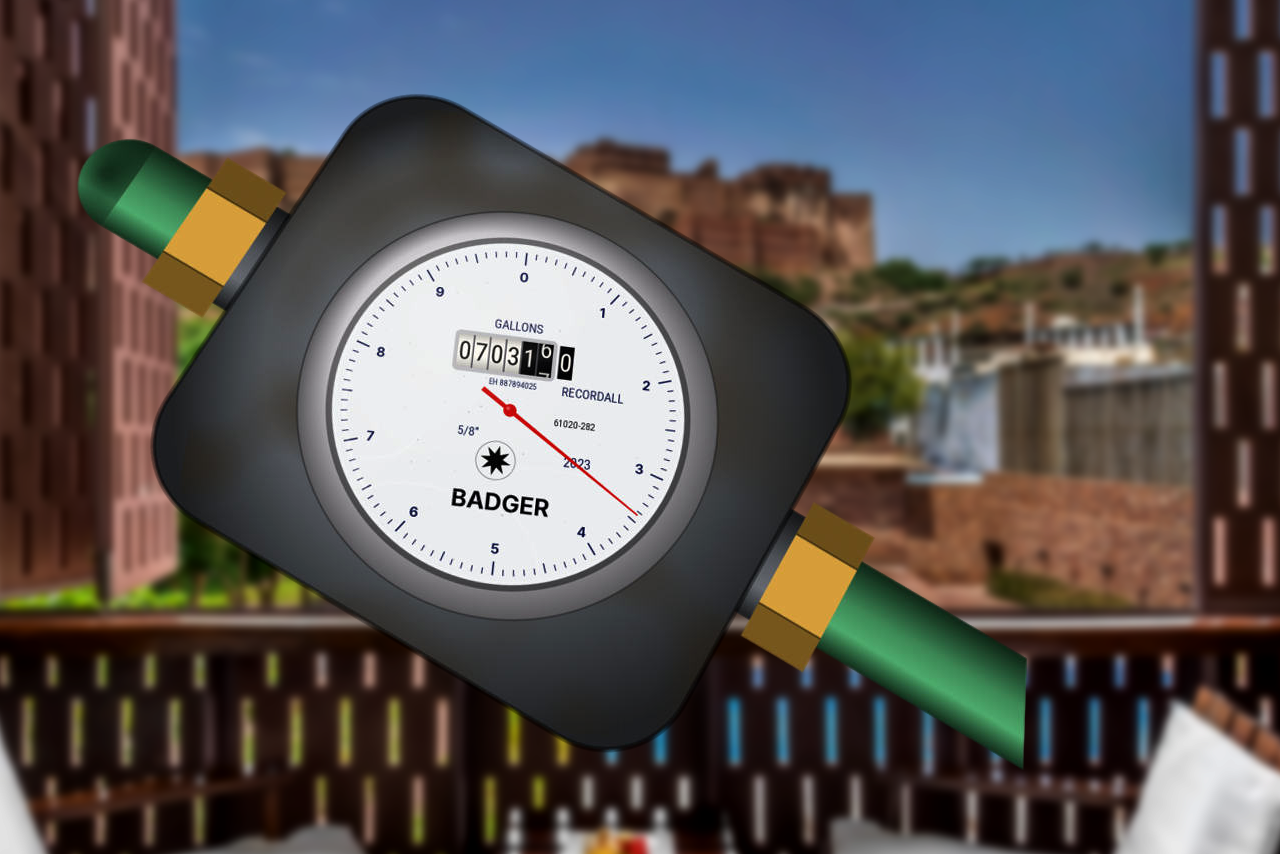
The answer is gal 703163.4
